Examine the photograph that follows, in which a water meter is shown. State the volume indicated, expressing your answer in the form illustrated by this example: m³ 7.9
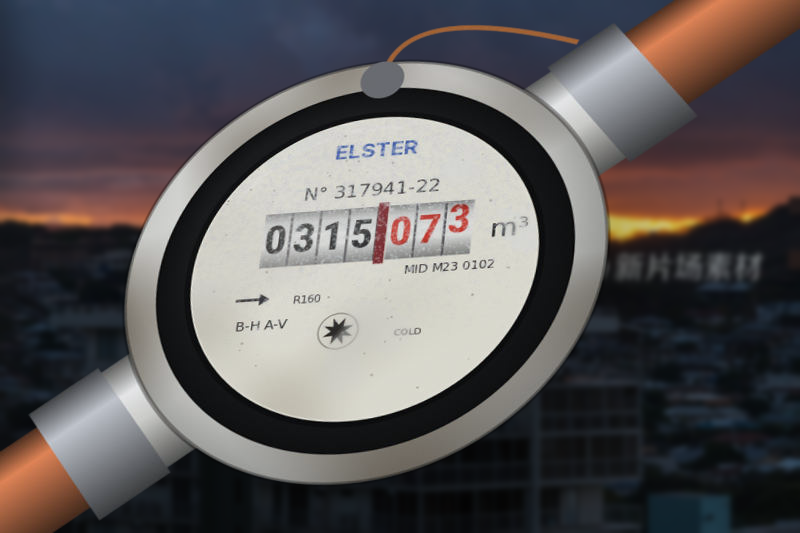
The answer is m³ 315.073
